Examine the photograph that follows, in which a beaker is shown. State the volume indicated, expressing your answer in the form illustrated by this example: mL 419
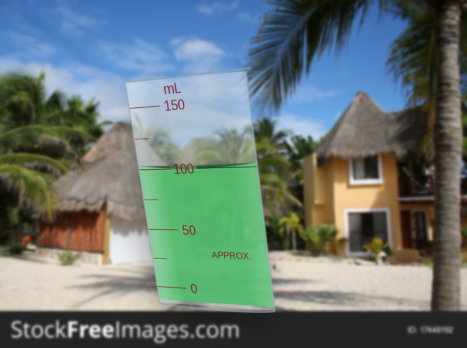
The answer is mL 100
